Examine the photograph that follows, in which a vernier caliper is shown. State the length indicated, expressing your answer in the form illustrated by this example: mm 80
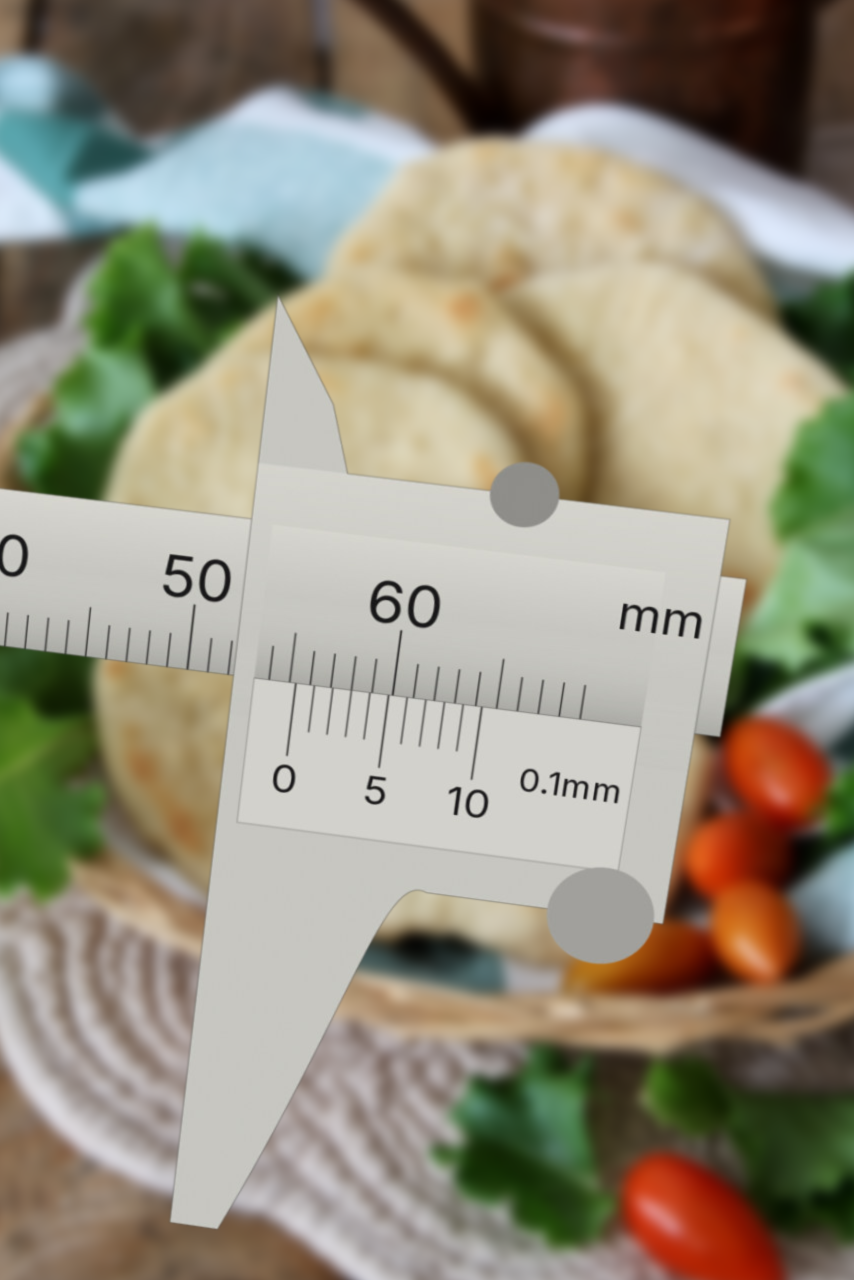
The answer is mm 55.3
